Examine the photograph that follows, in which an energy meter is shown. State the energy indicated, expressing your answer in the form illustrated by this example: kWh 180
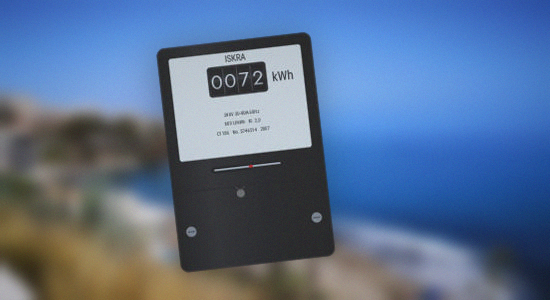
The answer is kWh 72
